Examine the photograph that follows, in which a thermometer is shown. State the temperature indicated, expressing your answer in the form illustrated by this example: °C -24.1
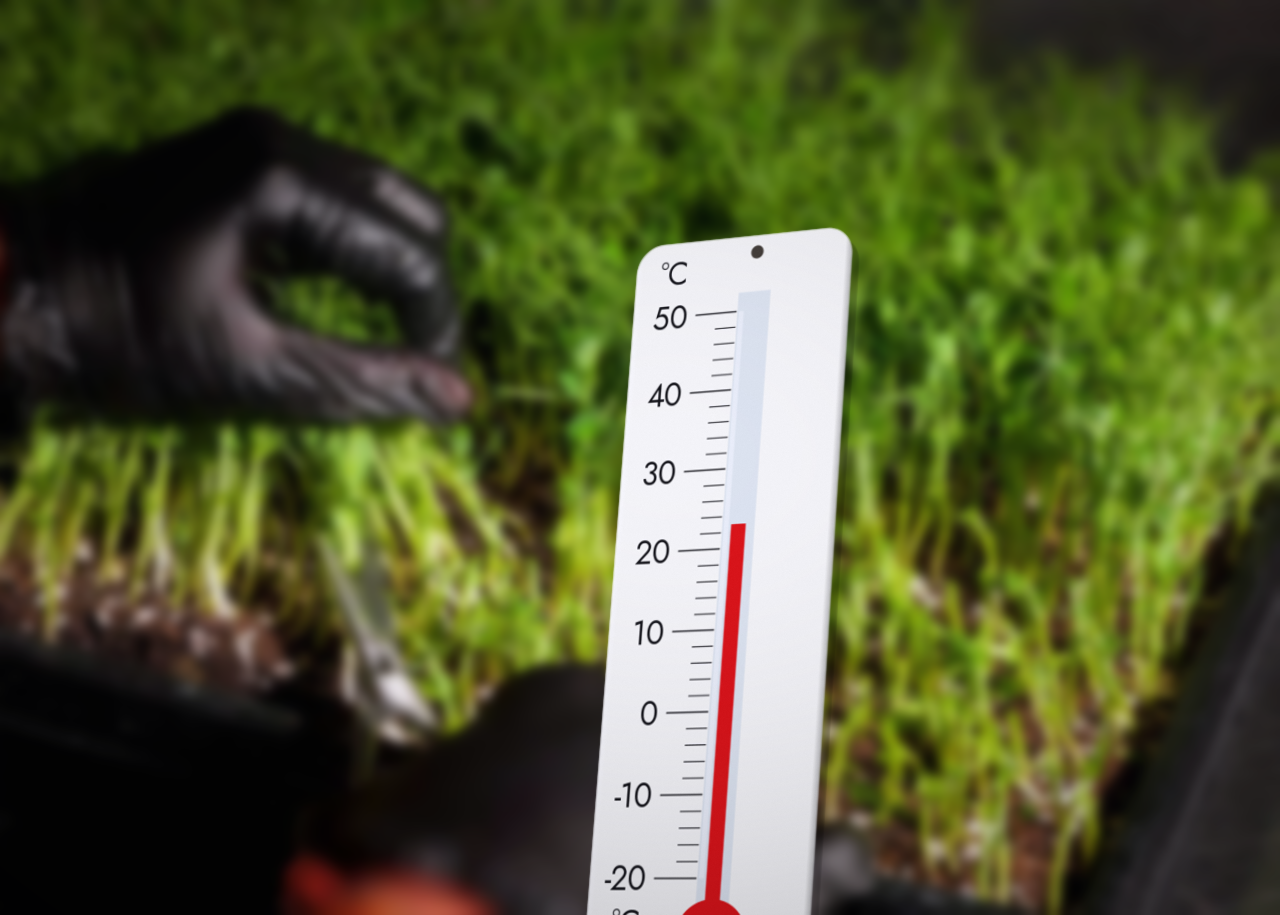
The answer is °C 23
